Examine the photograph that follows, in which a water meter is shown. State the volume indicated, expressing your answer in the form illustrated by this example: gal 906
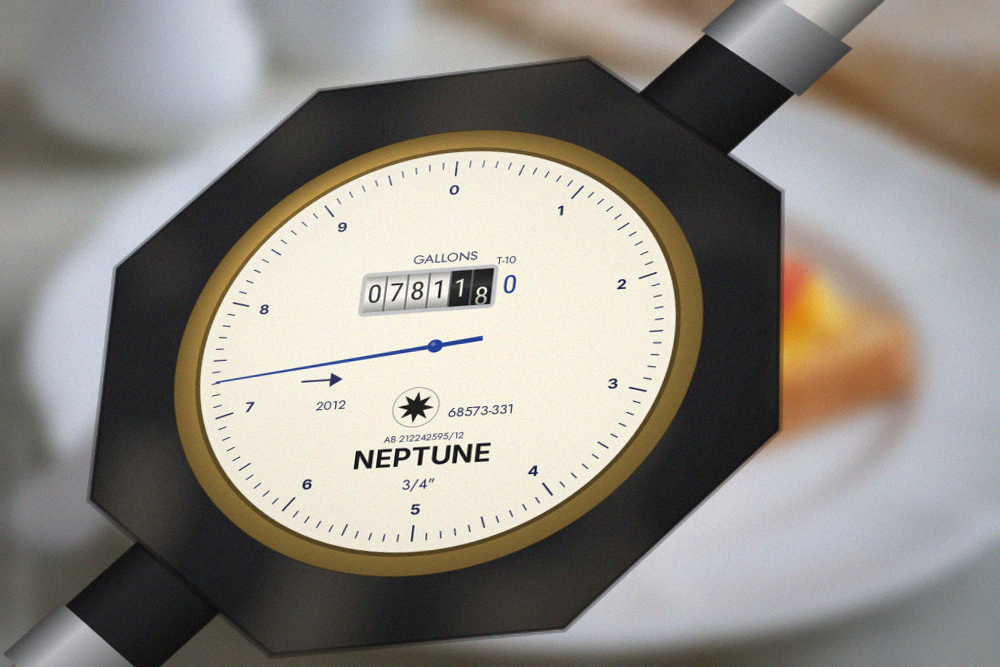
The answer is gal 781177.3
